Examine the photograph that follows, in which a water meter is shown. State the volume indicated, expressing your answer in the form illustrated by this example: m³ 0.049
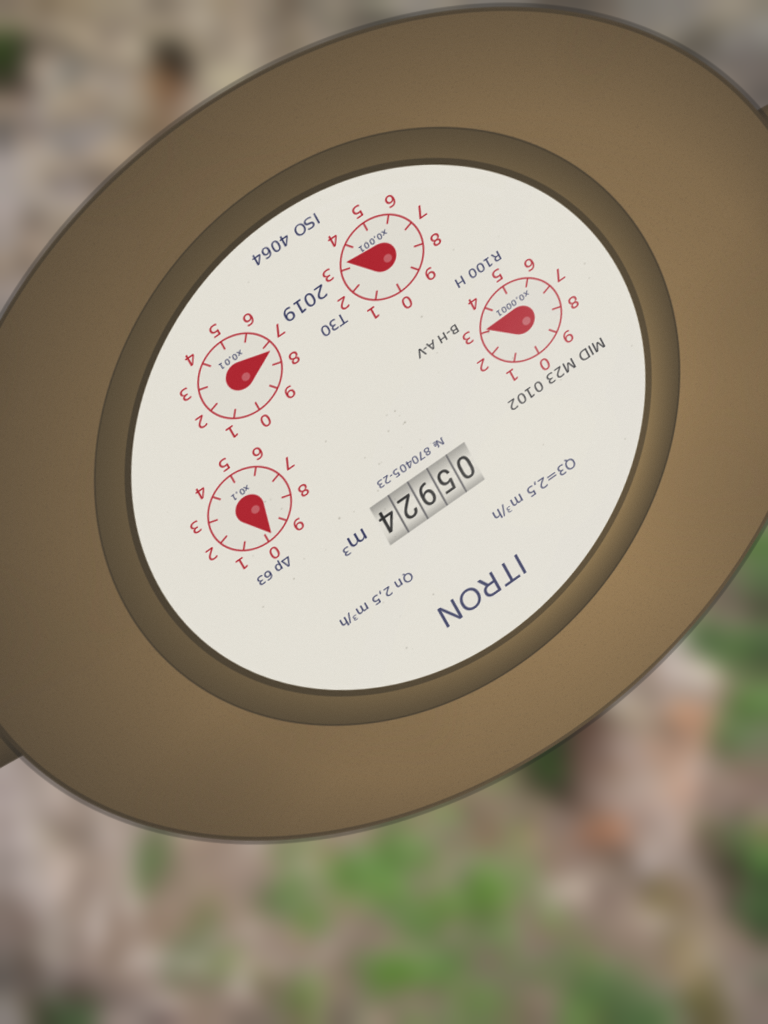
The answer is m³ 5923.9733
